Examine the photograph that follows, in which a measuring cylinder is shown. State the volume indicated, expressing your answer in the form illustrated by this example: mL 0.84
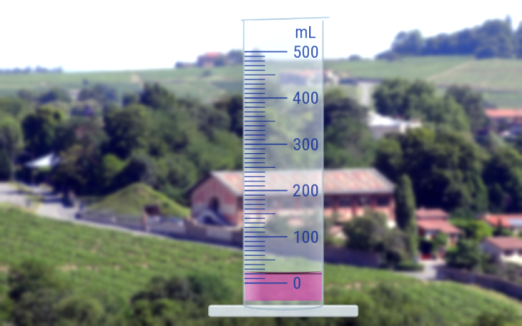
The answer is mL 20
